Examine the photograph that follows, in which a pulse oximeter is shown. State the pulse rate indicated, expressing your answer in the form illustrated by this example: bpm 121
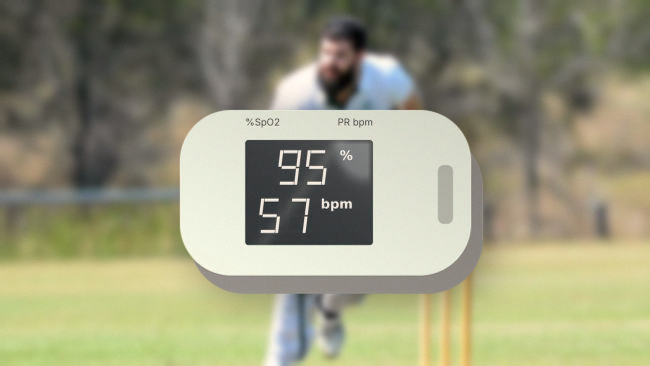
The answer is bpm 57
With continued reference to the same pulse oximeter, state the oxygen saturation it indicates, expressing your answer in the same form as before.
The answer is % 95
